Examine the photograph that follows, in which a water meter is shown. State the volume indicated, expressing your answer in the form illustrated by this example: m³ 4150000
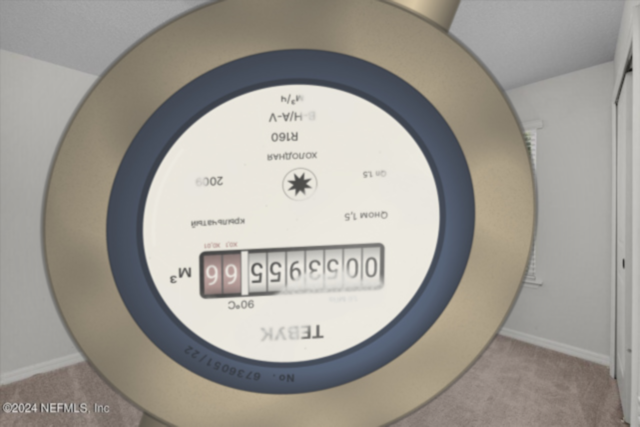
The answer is m³ 53955.66
